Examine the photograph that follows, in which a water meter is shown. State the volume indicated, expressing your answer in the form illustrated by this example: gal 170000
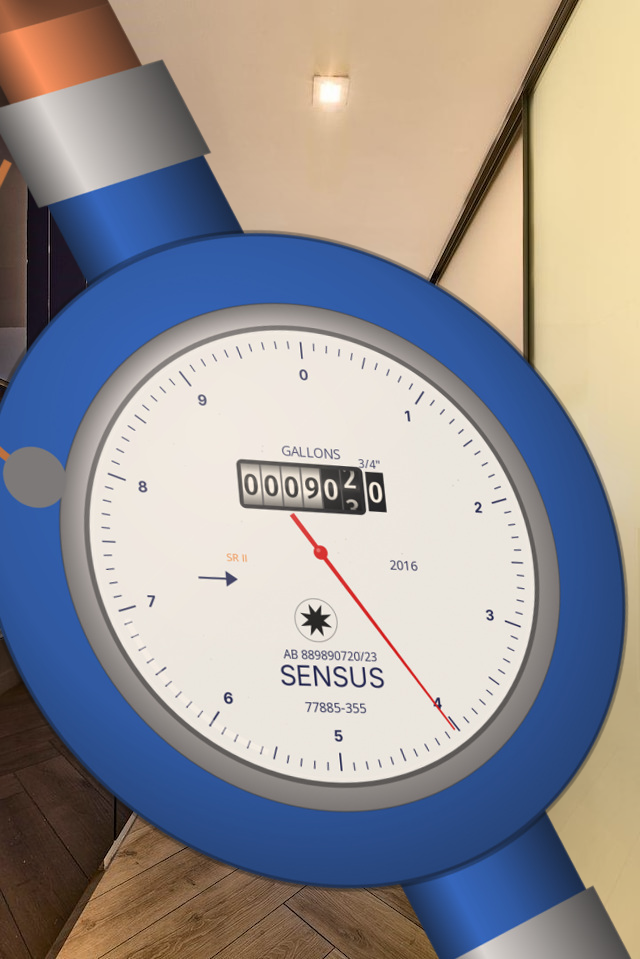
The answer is gal 9024.0
